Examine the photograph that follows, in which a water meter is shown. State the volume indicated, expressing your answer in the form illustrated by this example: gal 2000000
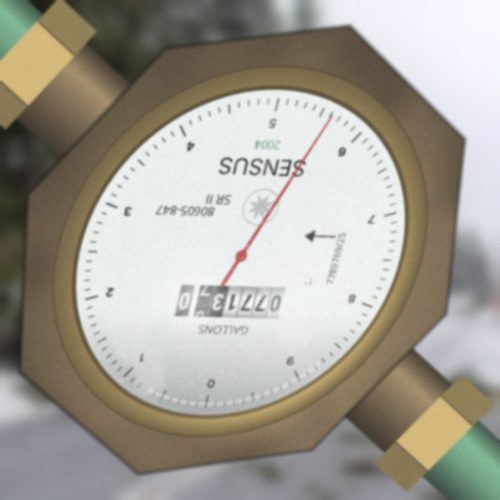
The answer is gal 771365.6
